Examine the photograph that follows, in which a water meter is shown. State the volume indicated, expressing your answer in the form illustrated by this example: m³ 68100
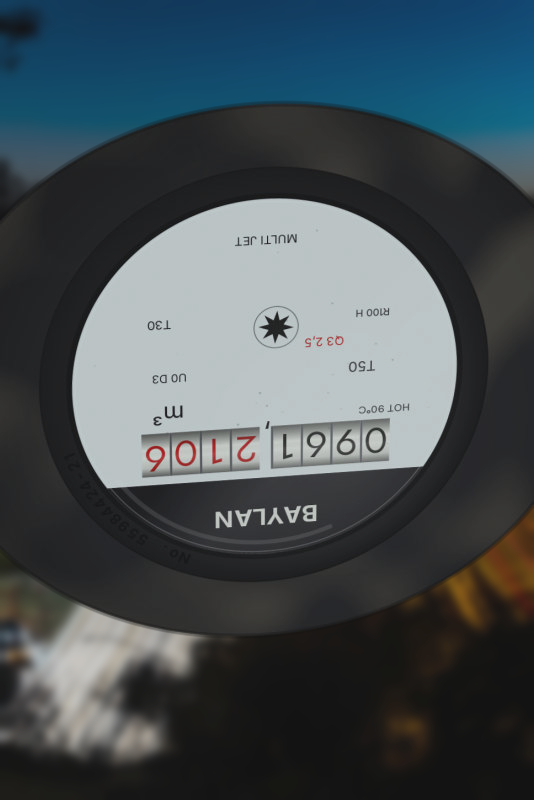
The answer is m³ 961.2106
